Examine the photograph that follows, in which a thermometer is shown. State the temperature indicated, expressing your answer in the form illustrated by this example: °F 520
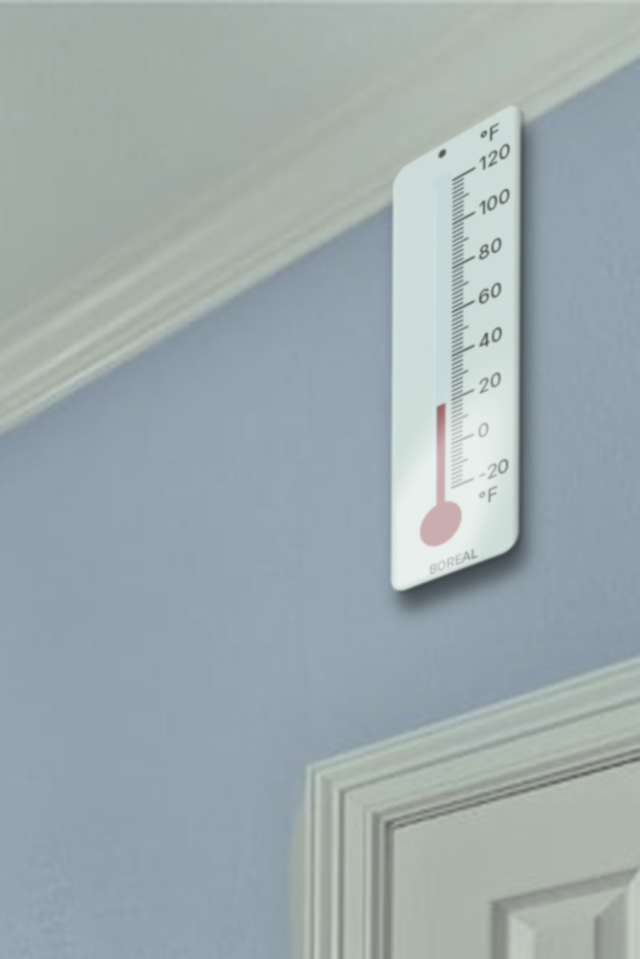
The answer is °F 20
